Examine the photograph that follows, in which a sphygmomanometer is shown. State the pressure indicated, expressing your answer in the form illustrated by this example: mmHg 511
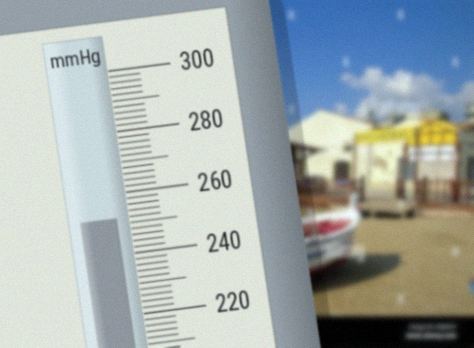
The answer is mmHg 252
